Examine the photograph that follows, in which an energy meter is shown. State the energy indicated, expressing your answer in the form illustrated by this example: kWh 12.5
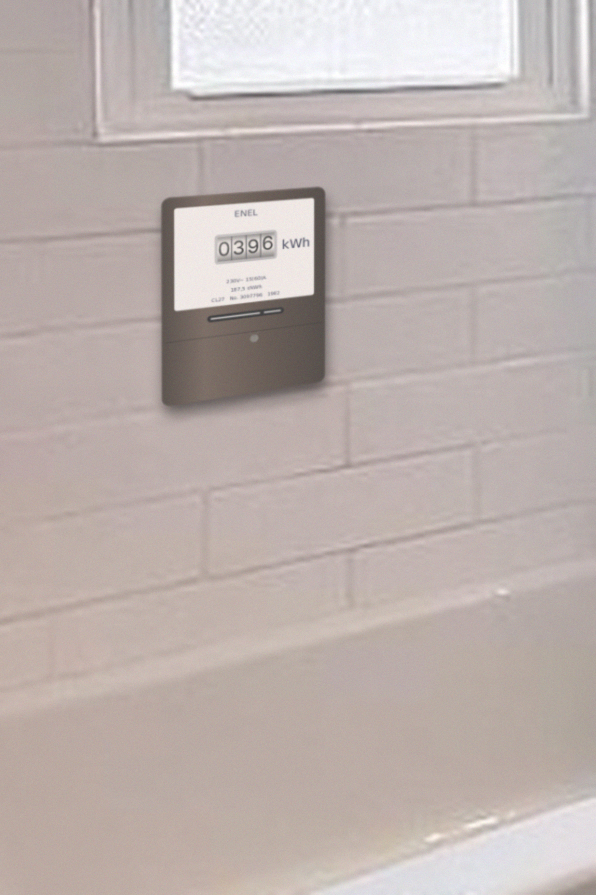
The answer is kWh 396
